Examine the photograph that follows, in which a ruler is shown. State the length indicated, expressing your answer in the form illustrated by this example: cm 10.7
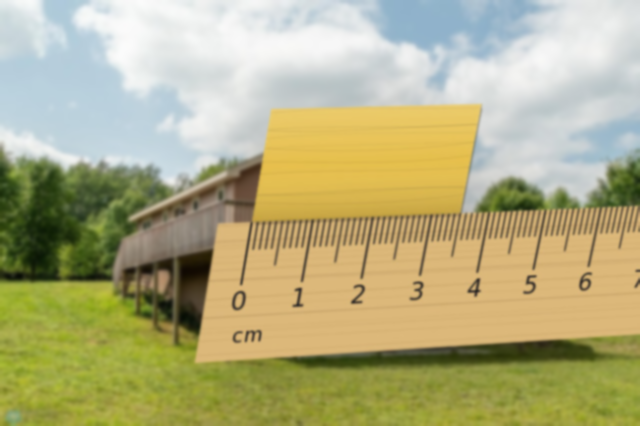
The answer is cm 3.5
